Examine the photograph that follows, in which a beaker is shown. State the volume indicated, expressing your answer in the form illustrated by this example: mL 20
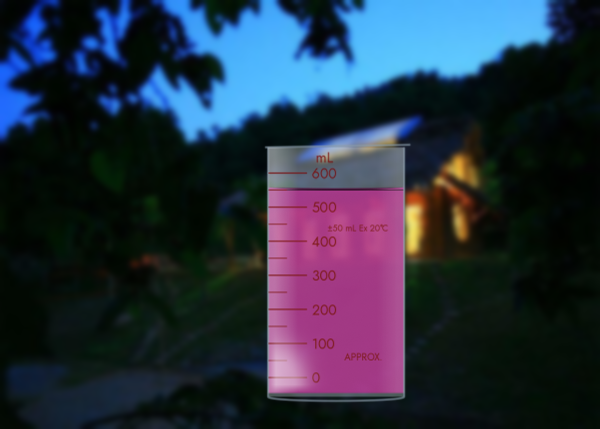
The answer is mL 550
